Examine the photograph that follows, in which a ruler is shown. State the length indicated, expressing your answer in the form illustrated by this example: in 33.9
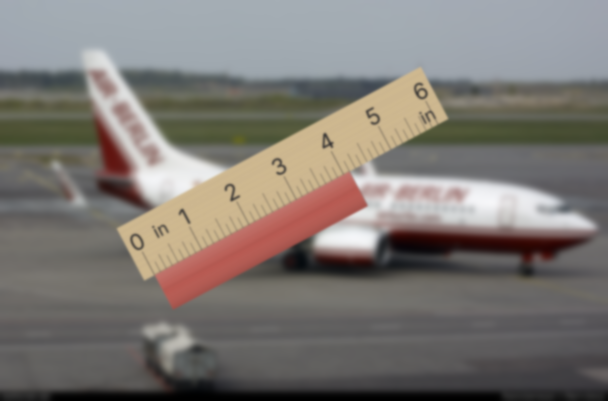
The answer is in 4.125
